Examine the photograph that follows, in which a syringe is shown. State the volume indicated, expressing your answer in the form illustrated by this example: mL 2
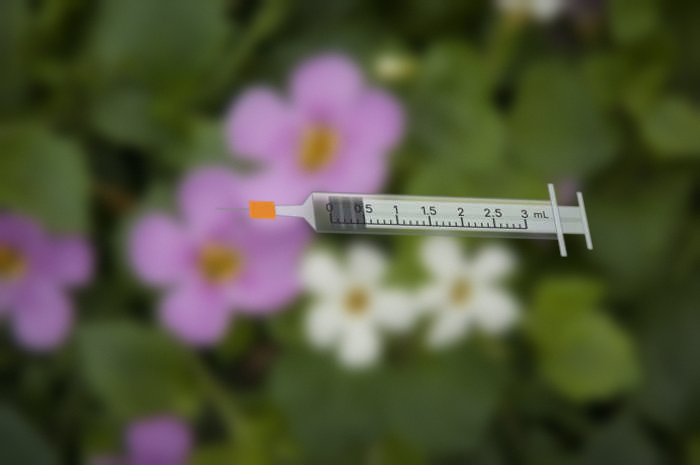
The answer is mL 0
